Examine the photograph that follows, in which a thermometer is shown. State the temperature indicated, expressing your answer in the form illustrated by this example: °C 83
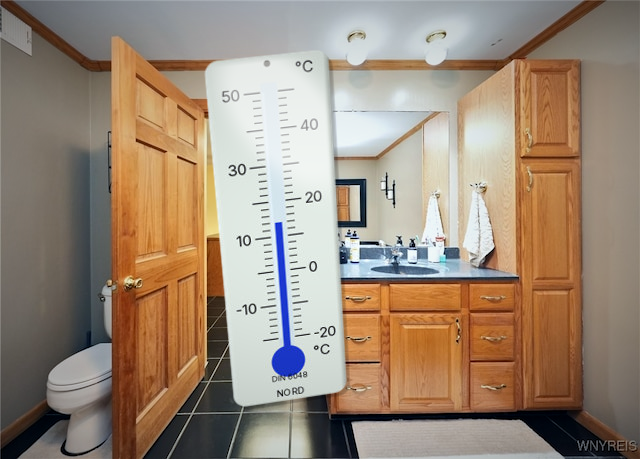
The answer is °C 14
